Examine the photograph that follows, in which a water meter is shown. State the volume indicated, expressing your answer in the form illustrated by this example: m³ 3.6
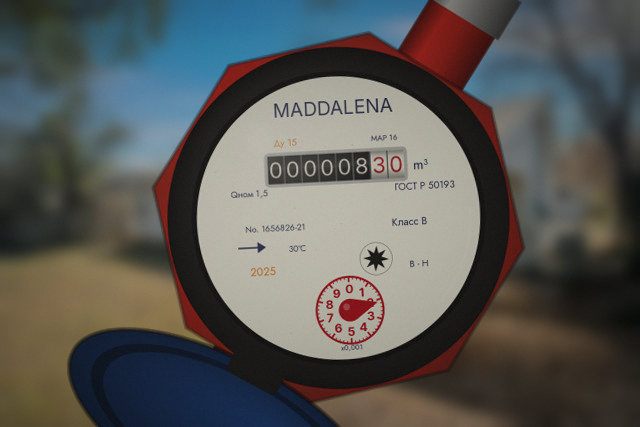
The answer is m³ 8.302
